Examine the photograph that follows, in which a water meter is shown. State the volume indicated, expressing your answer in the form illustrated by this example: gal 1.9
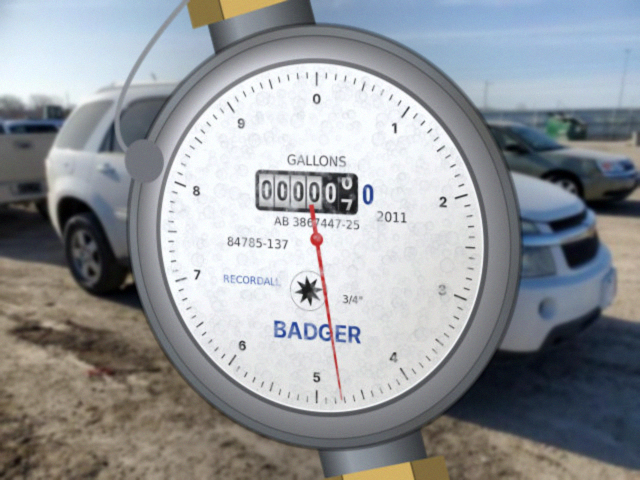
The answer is gal 64.7
